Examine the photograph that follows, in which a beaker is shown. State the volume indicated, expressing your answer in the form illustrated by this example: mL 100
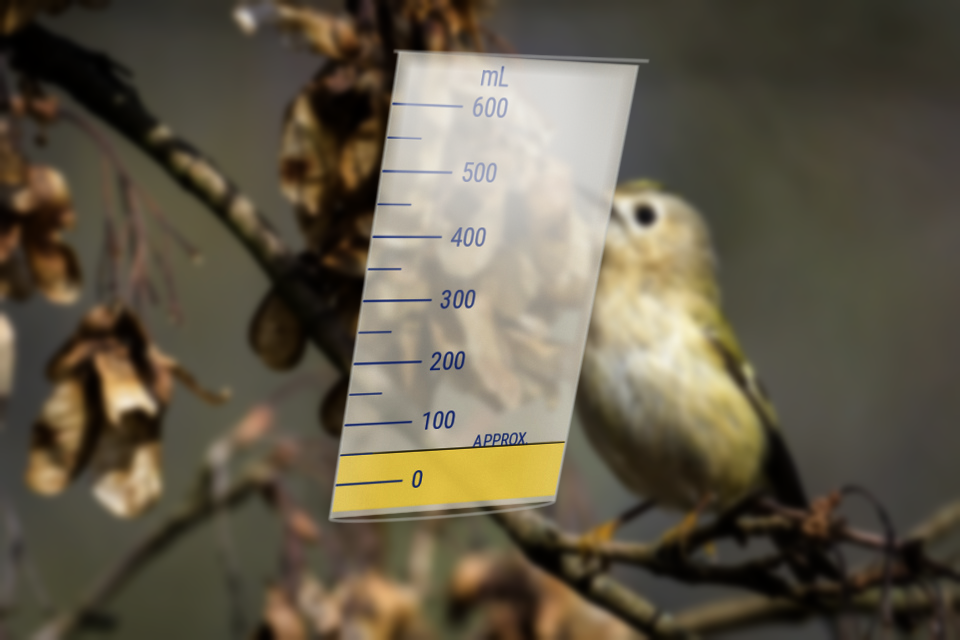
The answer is mL 50
